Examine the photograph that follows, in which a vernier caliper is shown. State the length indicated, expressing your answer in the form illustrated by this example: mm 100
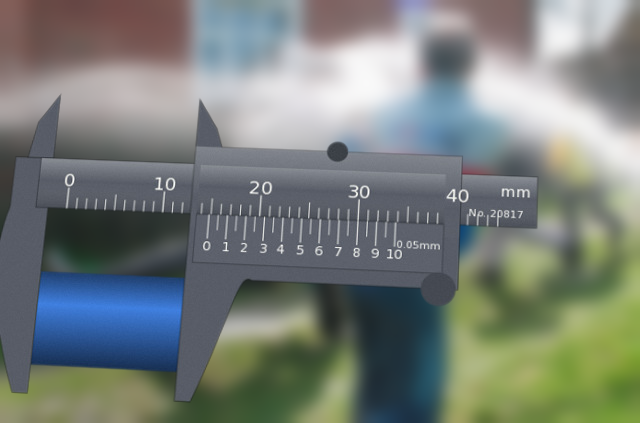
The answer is mm 14.8
